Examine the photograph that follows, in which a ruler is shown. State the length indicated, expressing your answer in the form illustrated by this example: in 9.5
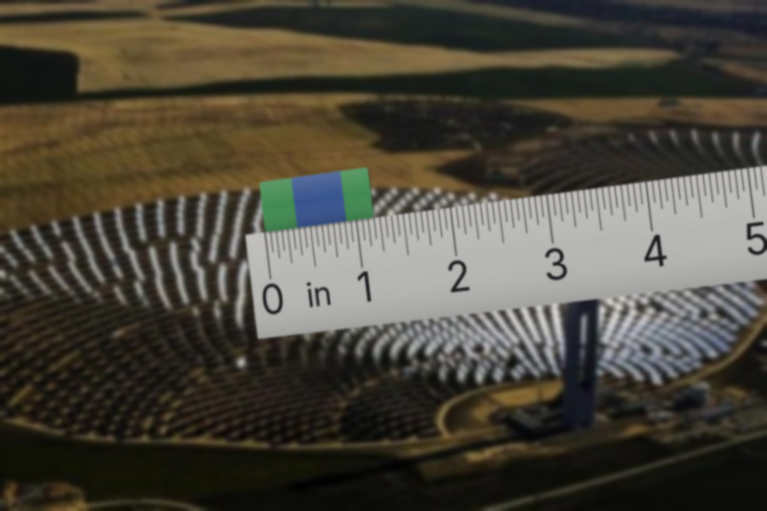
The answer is in 1.1875
